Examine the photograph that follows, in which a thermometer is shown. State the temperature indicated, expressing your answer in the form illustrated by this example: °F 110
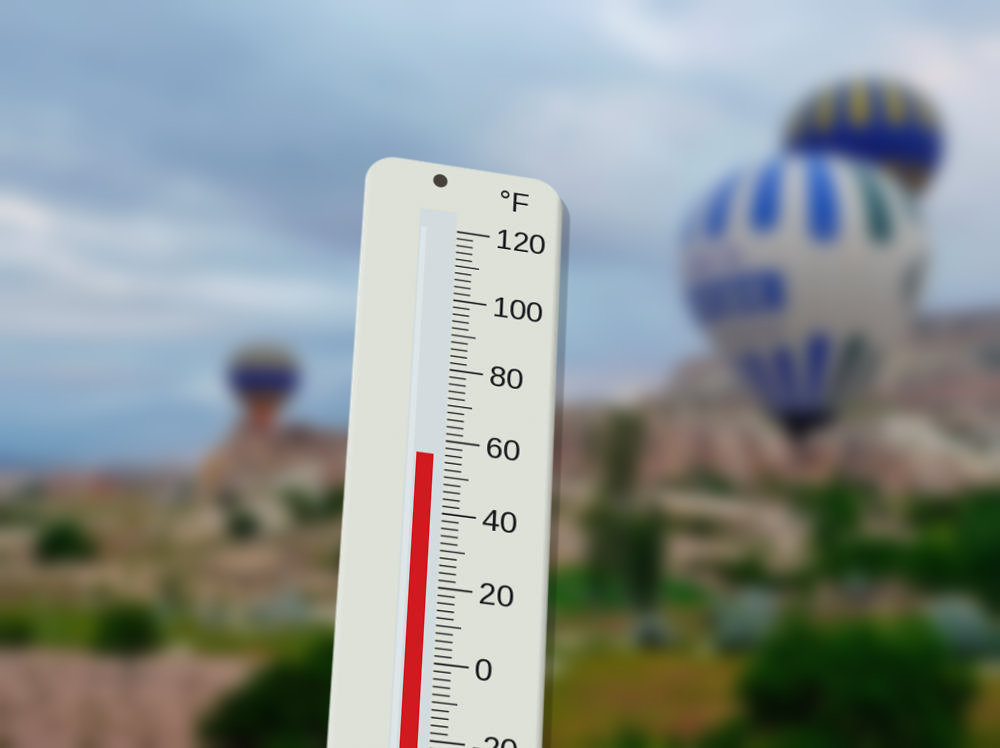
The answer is °F 56
